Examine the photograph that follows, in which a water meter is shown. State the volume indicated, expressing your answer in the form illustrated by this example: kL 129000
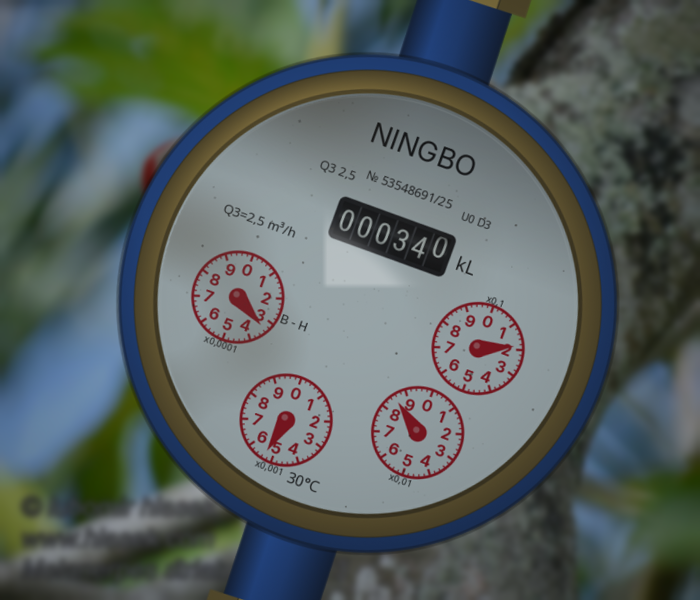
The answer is kL 340.1853
